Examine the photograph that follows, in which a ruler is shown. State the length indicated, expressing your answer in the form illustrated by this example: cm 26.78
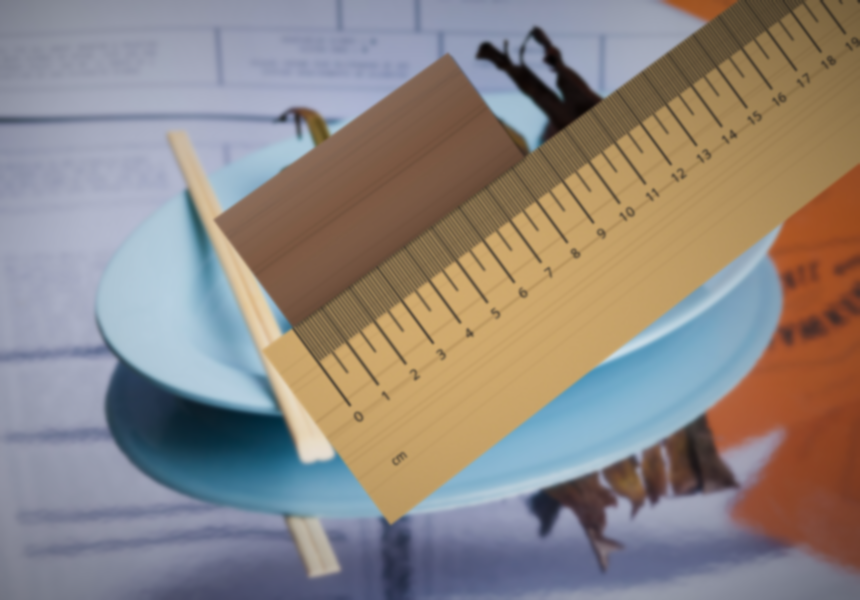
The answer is cm 8.5
